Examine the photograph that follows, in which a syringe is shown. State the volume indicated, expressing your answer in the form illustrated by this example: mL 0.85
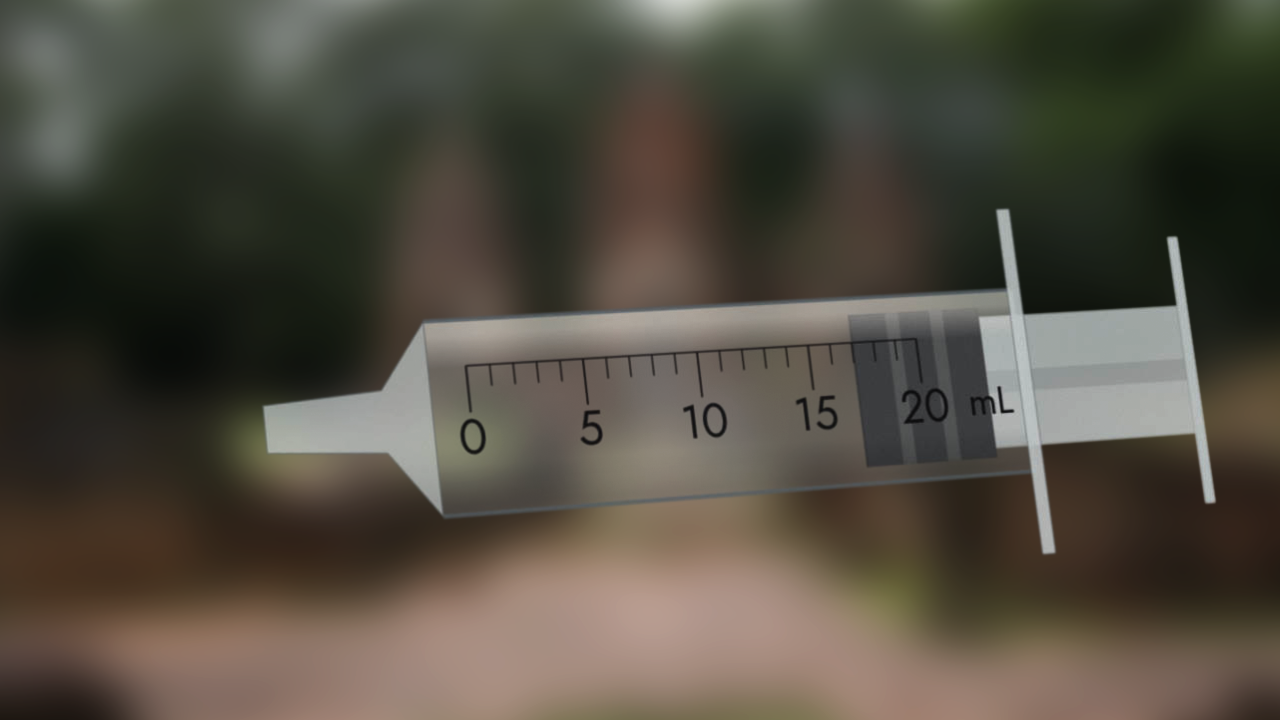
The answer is mL 17
